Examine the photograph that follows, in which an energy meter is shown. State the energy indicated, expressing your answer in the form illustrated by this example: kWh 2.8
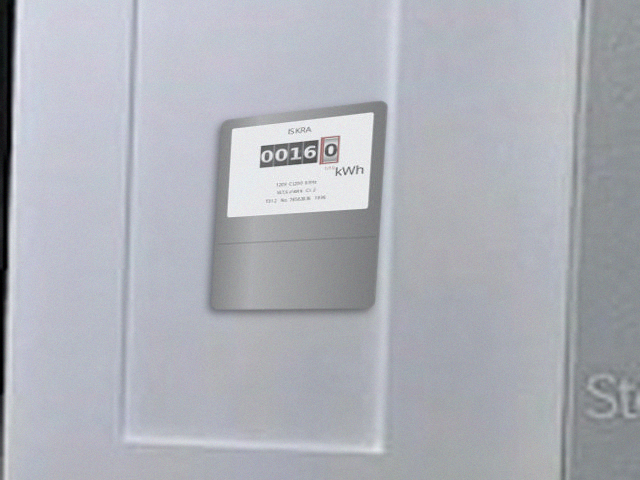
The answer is kWh 16.0
